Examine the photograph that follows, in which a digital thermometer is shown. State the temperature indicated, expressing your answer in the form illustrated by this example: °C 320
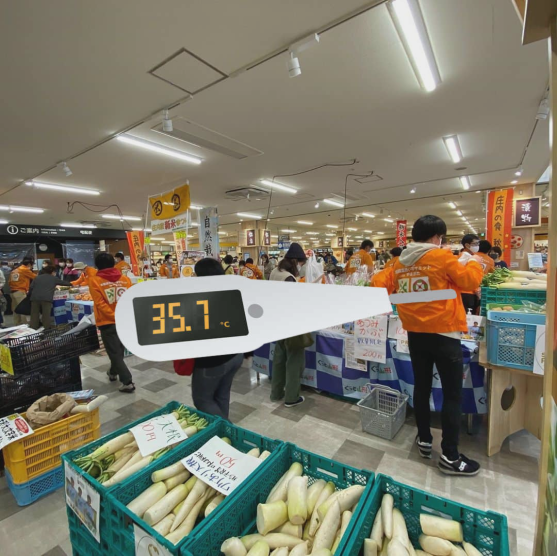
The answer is °C 35.7
